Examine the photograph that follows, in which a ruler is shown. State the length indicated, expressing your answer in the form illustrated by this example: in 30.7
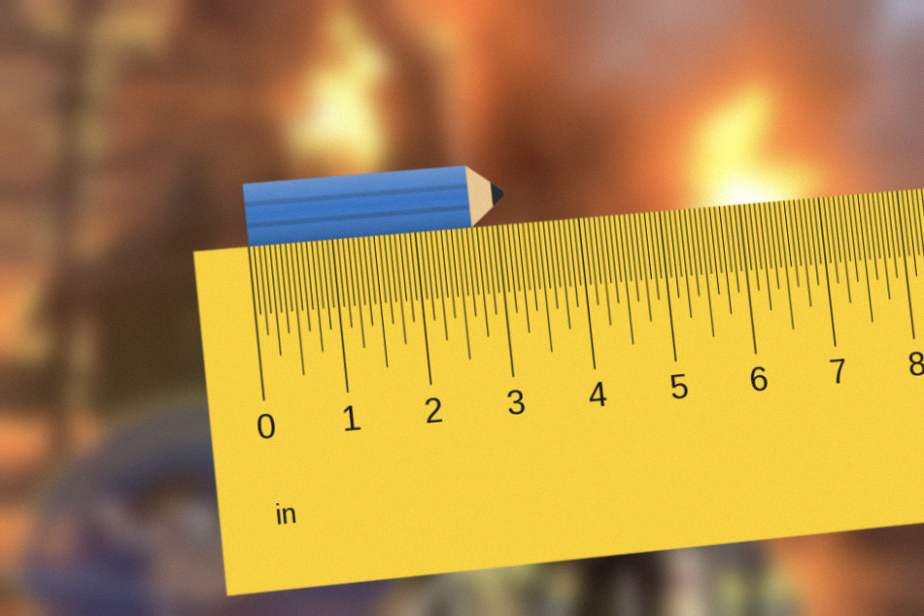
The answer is in 3.125
